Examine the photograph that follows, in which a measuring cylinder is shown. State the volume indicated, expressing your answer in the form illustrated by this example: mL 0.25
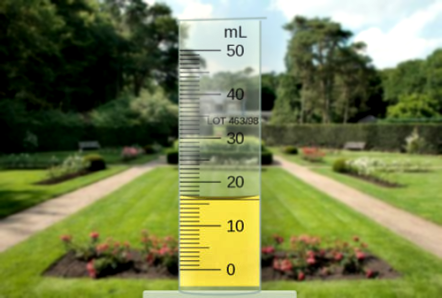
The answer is mL 16
